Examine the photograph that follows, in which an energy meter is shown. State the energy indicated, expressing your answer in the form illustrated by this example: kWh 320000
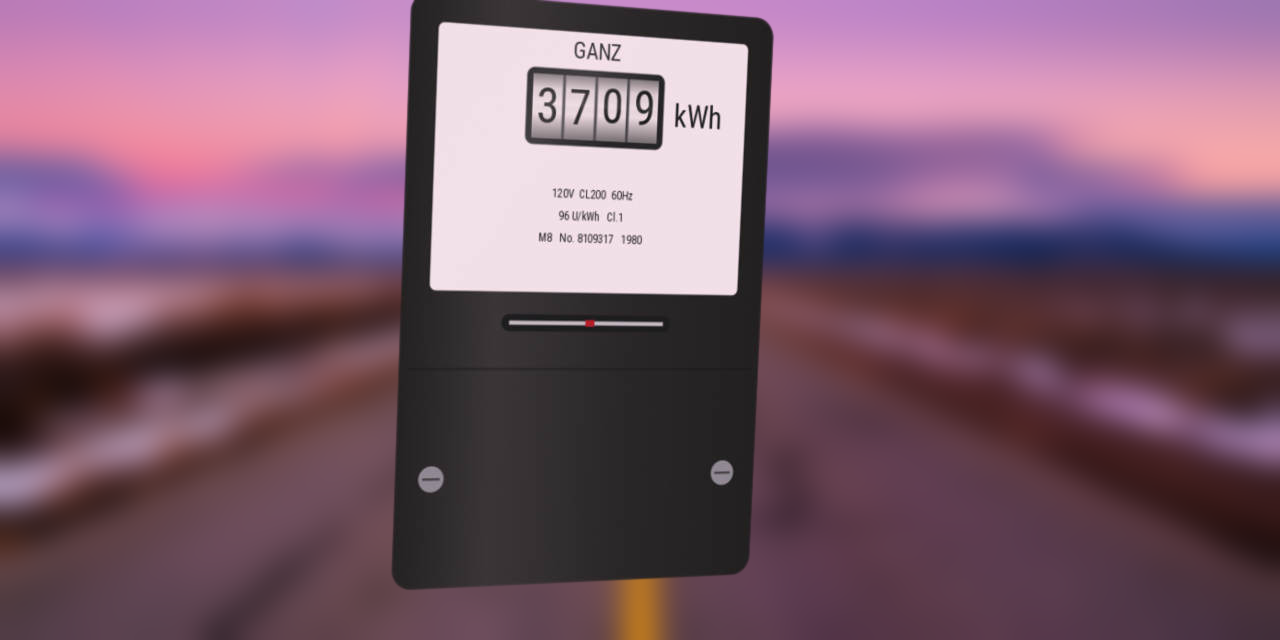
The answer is kWh 3709
